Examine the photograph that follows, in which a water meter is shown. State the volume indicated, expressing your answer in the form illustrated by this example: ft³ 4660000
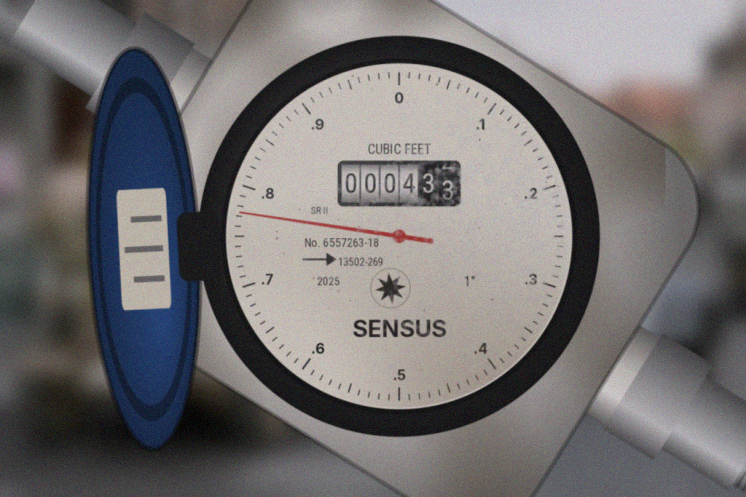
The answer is ft³ 432.77
